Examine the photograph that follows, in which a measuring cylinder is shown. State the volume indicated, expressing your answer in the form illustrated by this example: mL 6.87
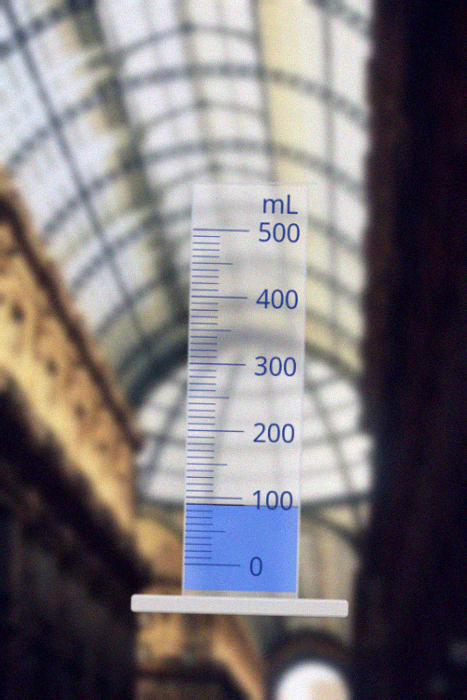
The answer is mL 90
